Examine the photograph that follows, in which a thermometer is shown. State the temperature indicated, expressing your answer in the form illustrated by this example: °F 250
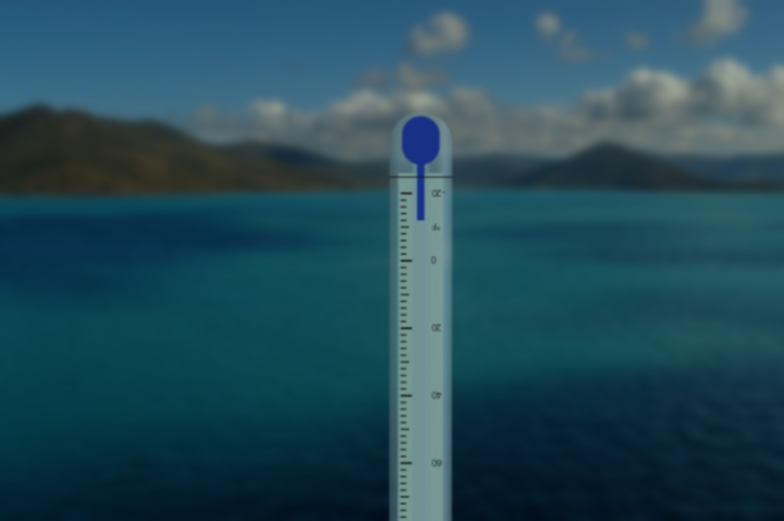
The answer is °F -12
